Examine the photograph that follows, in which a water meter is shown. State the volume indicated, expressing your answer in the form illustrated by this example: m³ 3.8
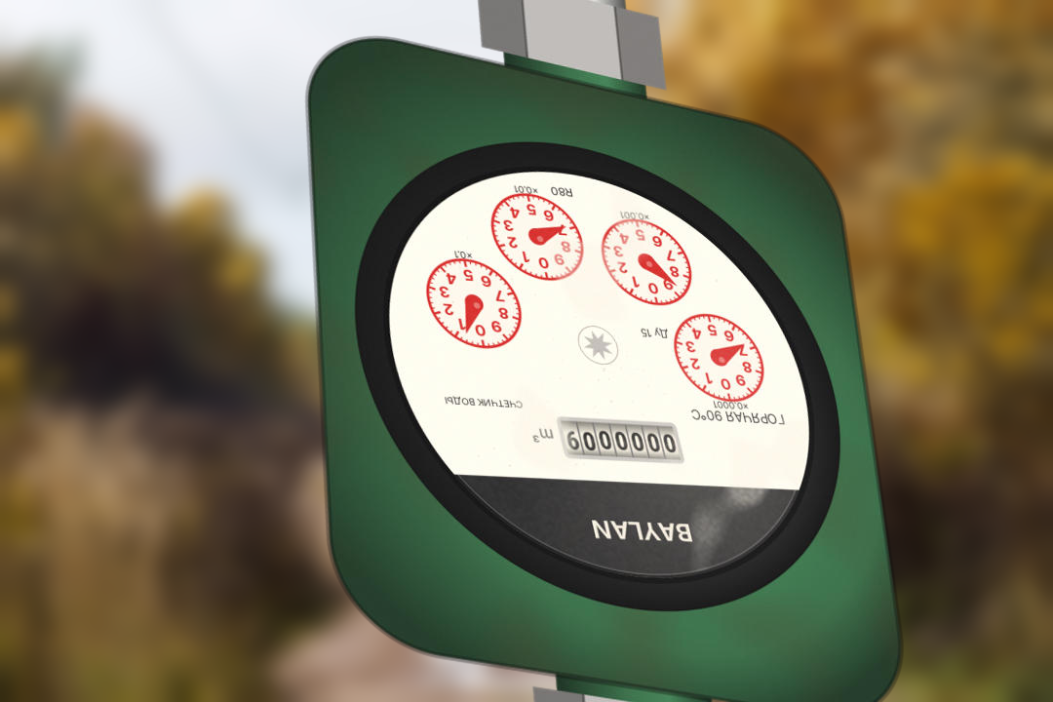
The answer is m³ 9.0686
